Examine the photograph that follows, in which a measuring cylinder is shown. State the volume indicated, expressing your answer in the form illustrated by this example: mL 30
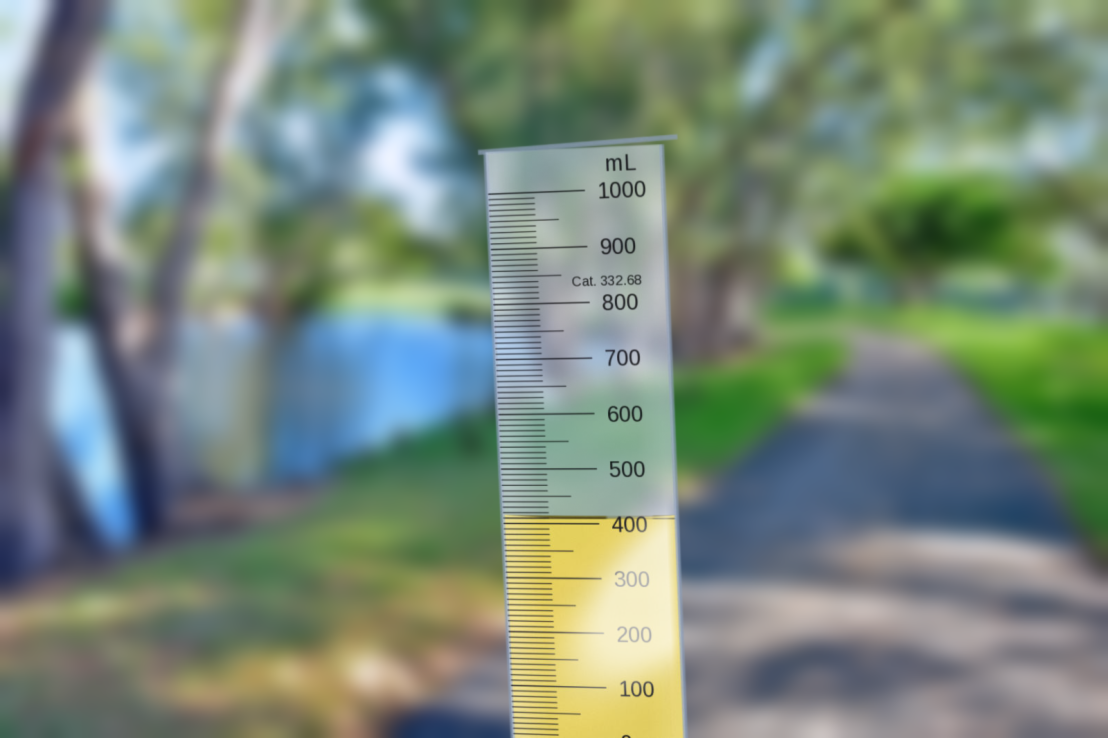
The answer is mL 410
